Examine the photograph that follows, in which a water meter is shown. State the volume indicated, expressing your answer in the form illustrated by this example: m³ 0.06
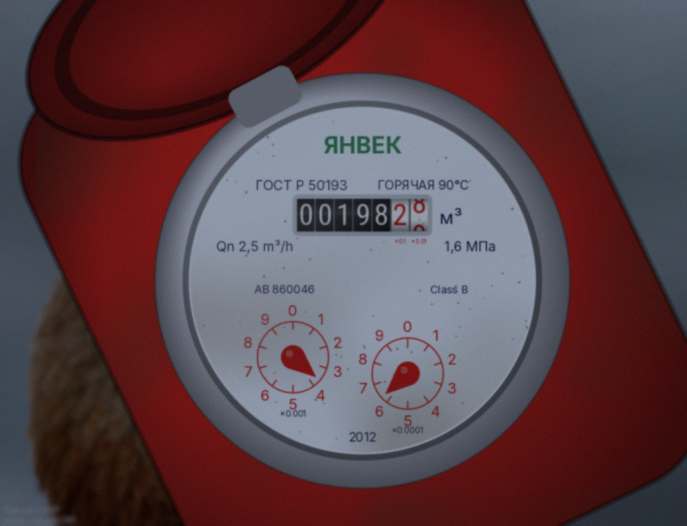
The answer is m³ 198.2836
